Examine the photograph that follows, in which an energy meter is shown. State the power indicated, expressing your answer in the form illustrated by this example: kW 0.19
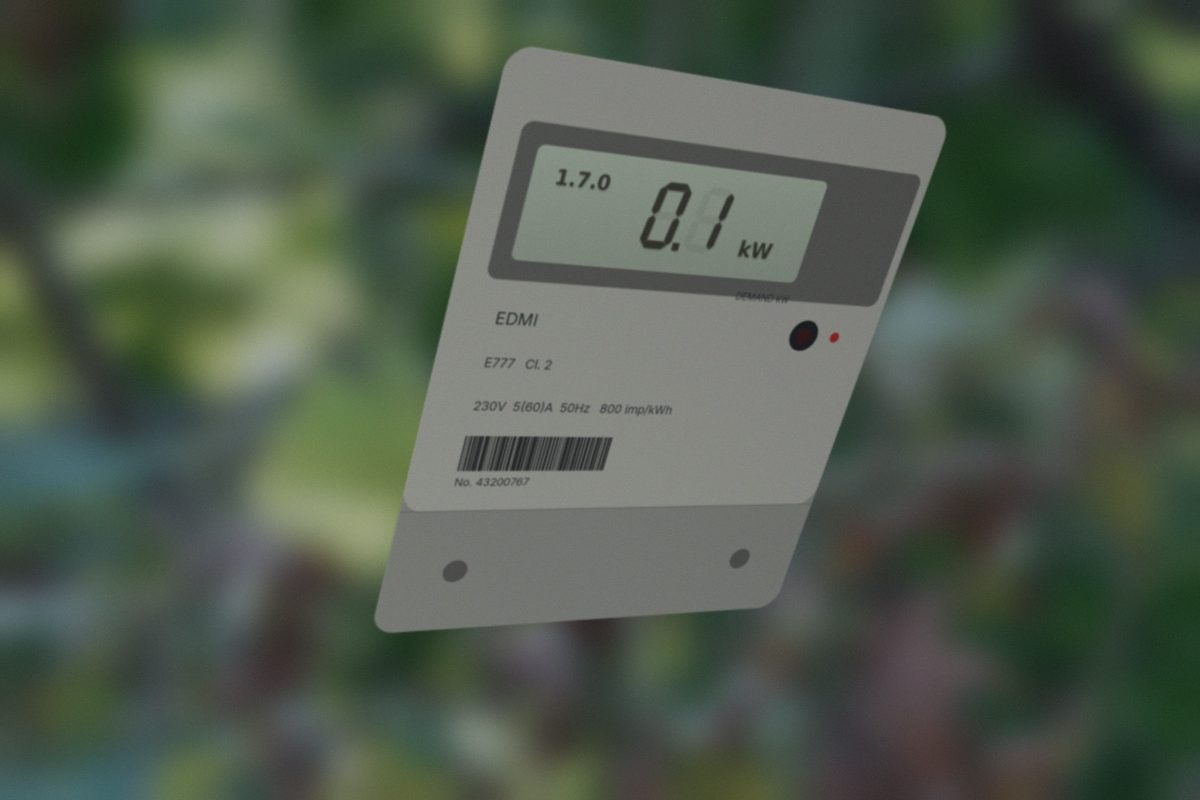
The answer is kW 0.1
